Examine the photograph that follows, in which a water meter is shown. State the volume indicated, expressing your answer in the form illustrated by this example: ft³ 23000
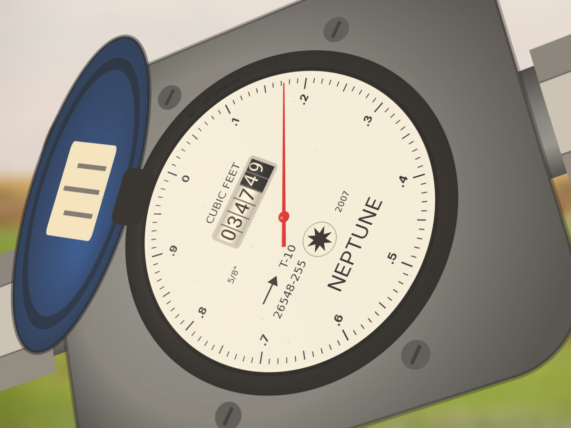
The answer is ft³ 34749.17
